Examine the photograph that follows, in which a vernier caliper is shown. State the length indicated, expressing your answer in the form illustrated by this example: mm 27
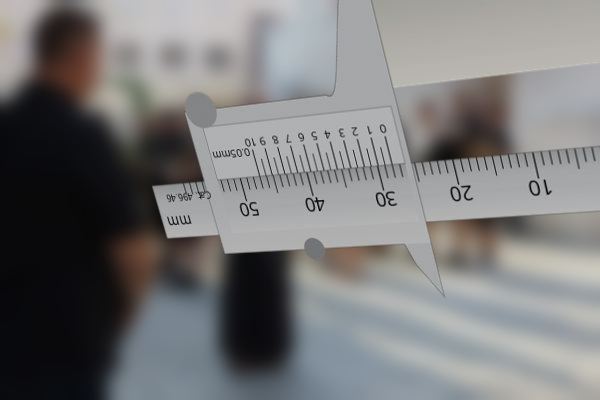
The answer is mm 28.0
